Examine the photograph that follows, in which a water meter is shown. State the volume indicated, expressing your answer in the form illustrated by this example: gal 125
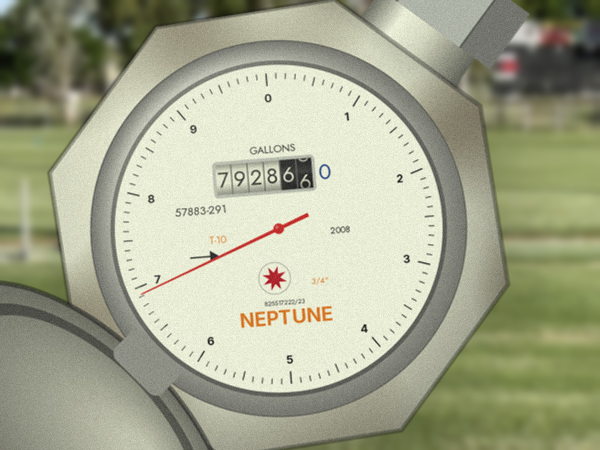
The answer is gal 7928656.9
